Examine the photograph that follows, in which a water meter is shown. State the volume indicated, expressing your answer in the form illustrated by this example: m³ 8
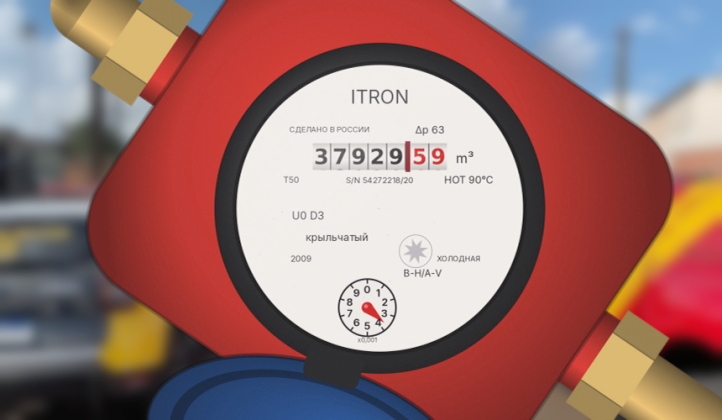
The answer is m³ 37929.593
